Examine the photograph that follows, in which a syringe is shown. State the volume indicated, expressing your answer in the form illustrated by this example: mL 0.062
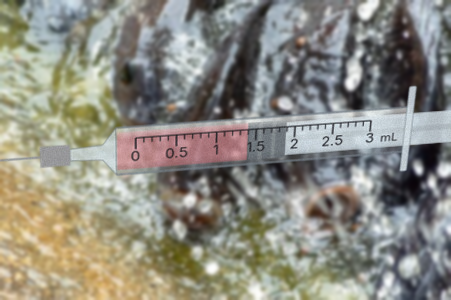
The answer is mL 1.4
